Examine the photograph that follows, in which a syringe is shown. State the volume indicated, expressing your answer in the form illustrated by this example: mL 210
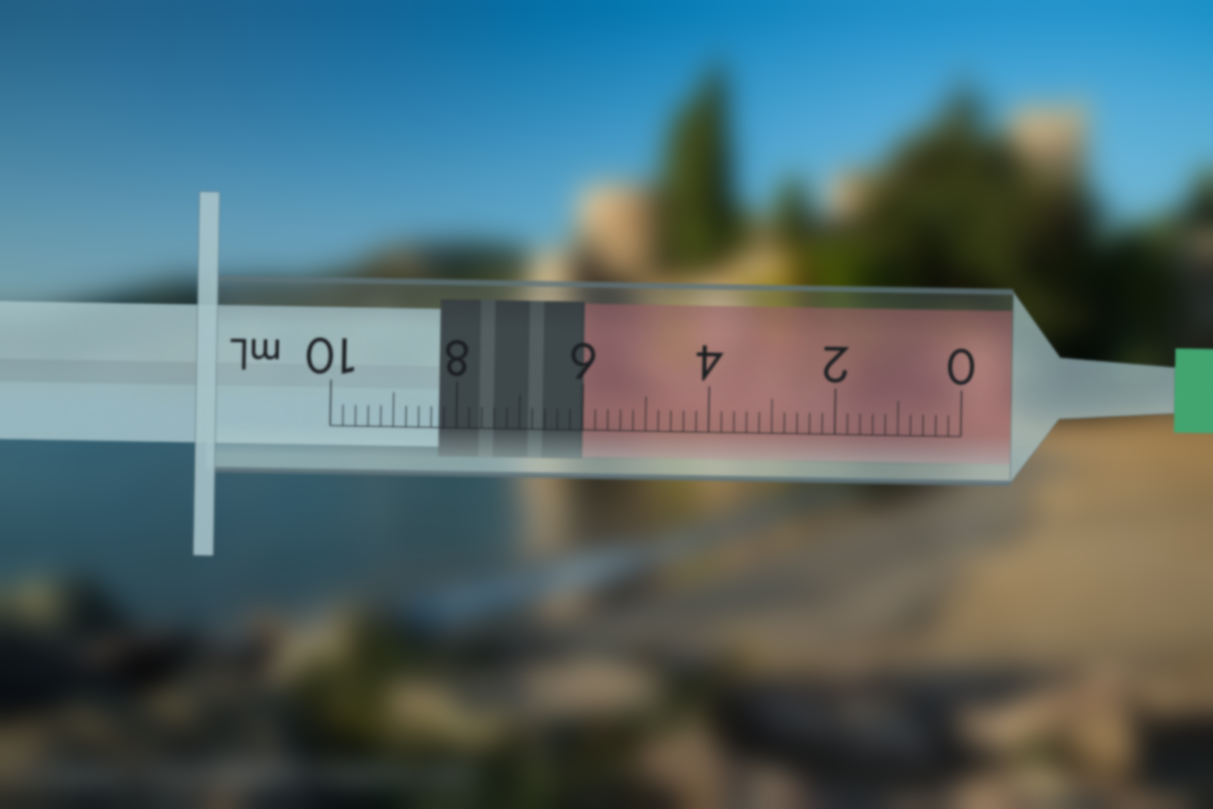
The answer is mL 6
